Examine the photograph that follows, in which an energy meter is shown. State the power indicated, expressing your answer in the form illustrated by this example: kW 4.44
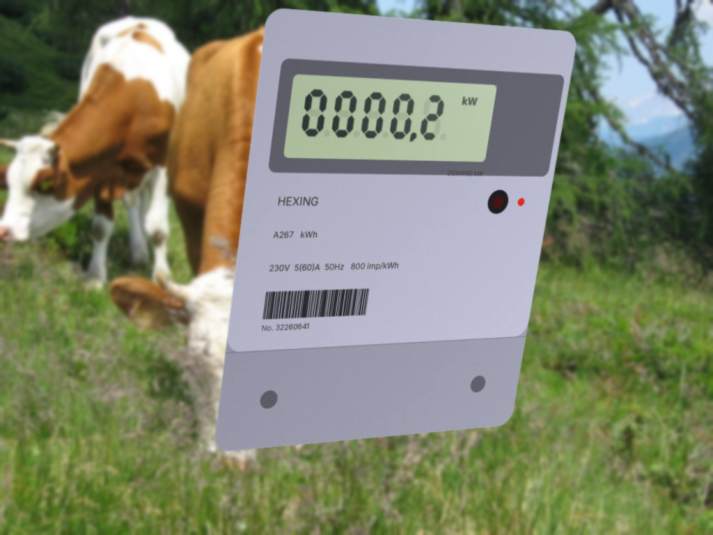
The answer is kW 0.2
